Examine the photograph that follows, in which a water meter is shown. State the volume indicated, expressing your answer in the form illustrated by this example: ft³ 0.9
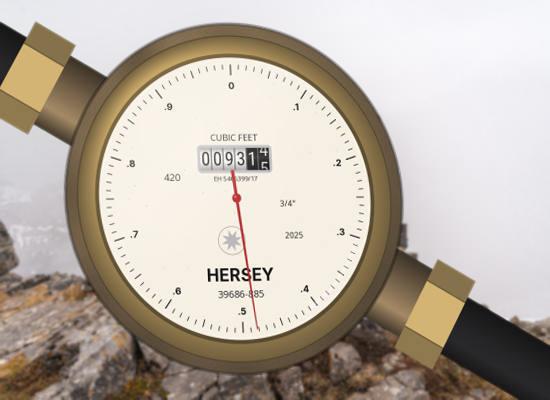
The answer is ft³ 9314.48
